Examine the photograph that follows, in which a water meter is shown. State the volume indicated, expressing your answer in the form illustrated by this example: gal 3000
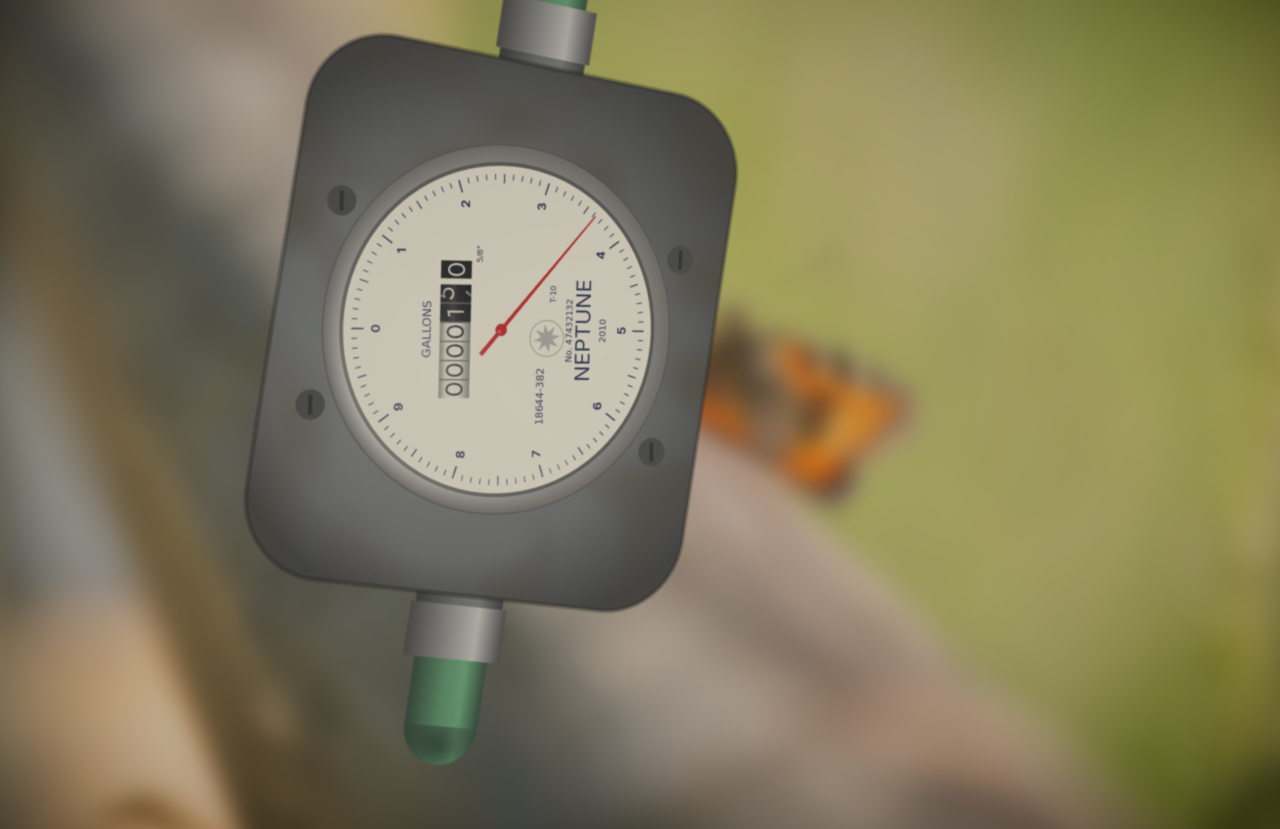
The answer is gal 153.6
